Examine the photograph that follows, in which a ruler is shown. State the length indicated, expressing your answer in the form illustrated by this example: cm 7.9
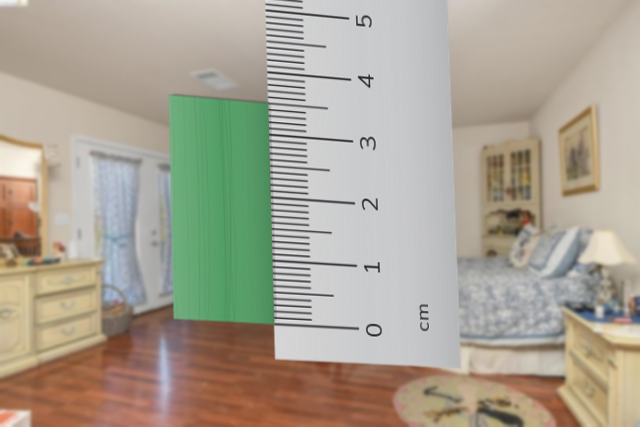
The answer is cm 3.5
